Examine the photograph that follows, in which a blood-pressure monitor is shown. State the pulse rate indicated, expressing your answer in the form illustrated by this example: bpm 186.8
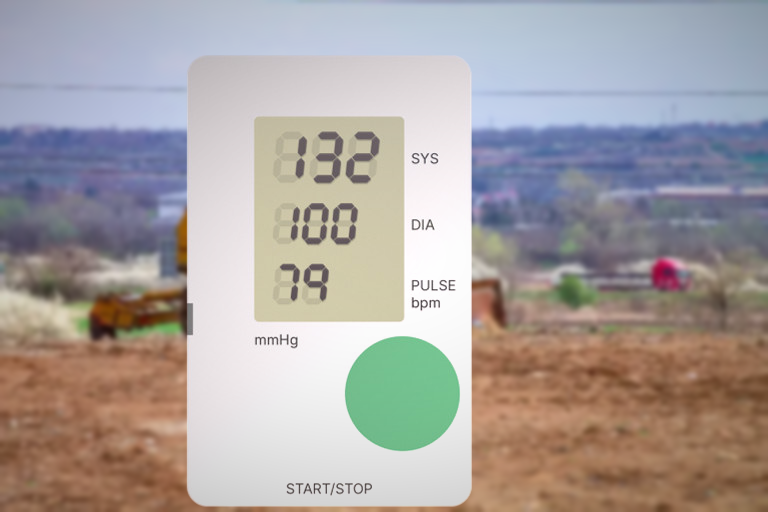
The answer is bpm 79
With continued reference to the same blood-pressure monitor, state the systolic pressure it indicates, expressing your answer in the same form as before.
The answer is mmHg 132
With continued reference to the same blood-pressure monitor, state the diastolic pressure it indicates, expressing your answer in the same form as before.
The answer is mmHg 100
